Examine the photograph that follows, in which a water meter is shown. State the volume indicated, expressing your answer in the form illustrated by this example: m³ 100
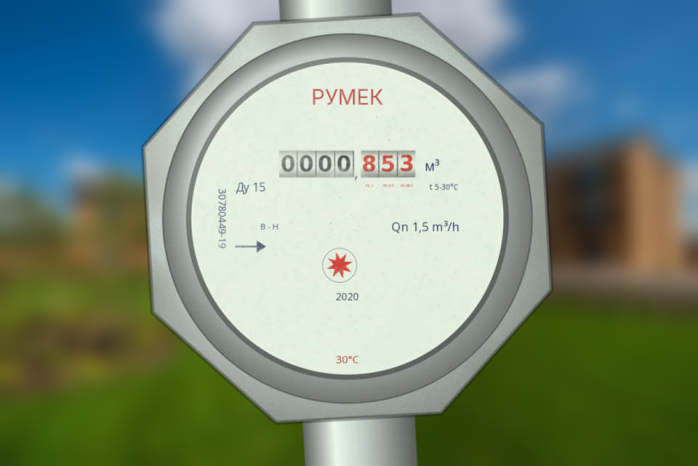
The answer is m³ 0.853
